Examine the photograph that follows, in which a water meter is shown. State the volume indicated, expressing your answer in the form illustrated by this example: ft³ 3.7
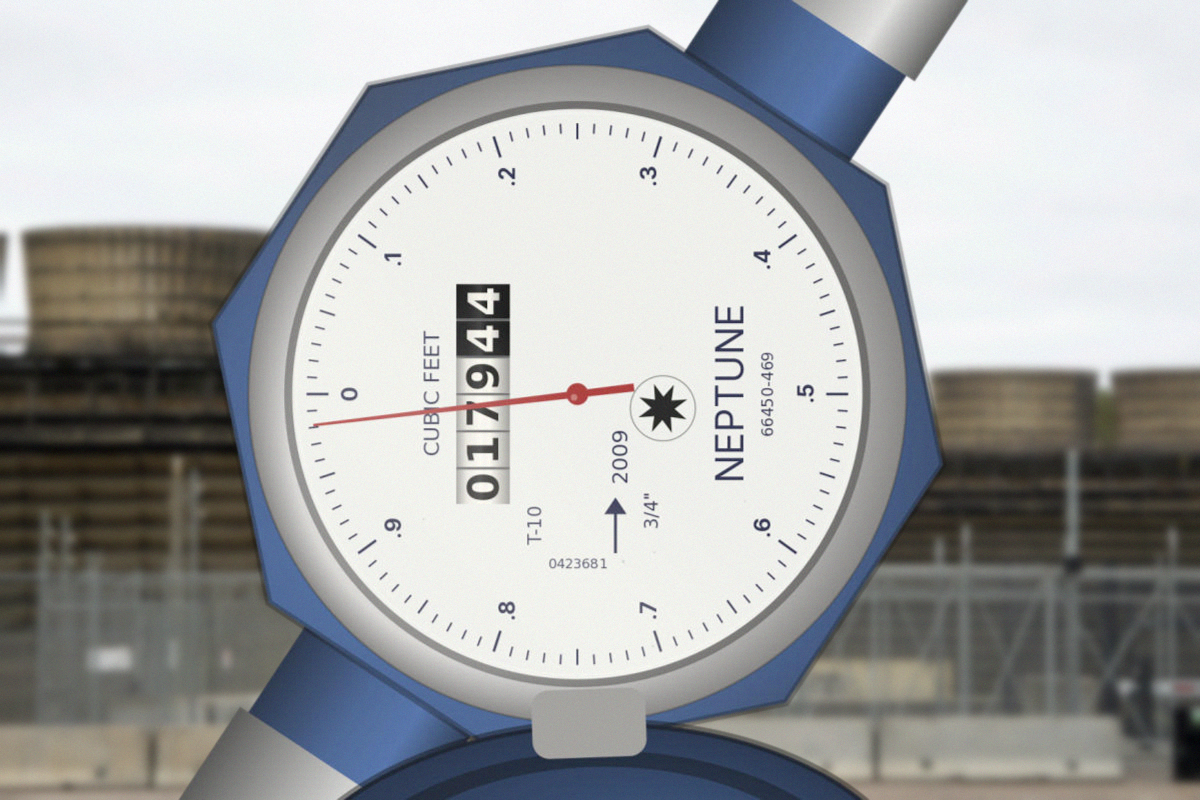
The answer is ft³ 17943.98
